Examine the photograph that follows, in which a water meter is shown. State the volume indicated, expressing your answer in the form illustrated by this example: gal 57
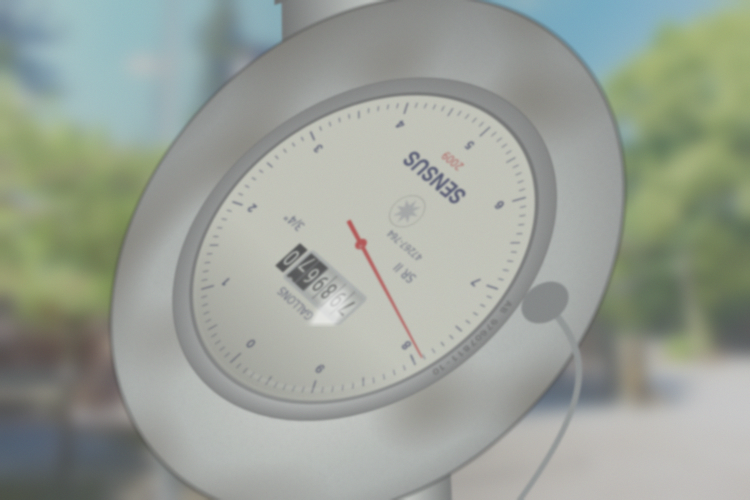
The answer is gal 7989667.9
